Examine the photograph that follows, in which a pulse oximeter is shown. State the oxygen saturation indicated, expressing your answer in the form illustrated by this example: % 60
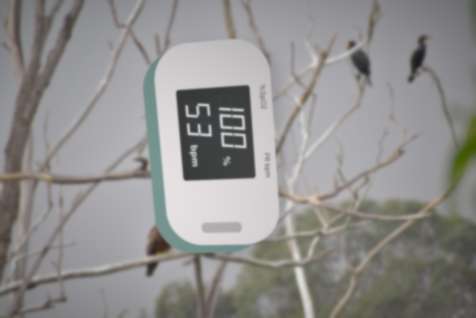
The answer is % 100
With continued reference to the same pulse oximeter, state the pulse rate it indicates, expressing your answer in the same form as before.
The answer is bpm 53
